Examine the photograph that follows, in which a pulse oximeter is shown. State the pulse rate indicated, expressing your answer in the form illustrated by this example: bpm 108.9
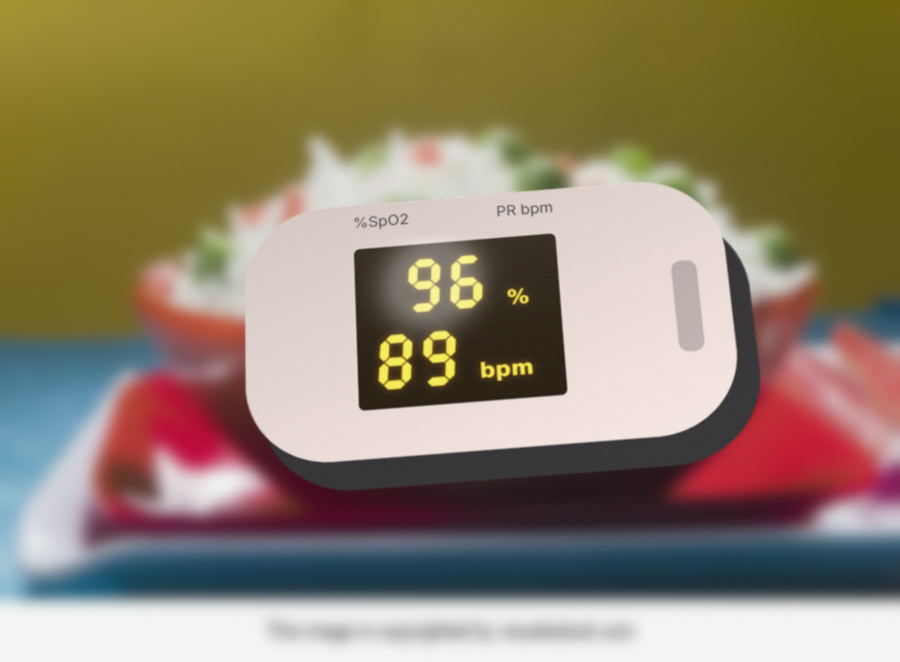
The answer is bpm 89
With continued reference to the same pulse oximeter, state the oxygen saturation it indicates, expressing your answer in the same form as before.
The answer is % 96
